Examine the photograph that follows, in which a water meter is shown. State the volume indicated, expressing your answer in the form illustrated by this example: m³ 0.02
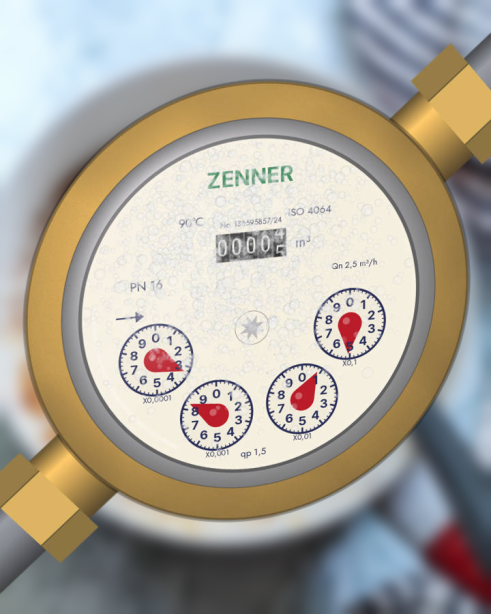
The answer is m³ 4.5083
